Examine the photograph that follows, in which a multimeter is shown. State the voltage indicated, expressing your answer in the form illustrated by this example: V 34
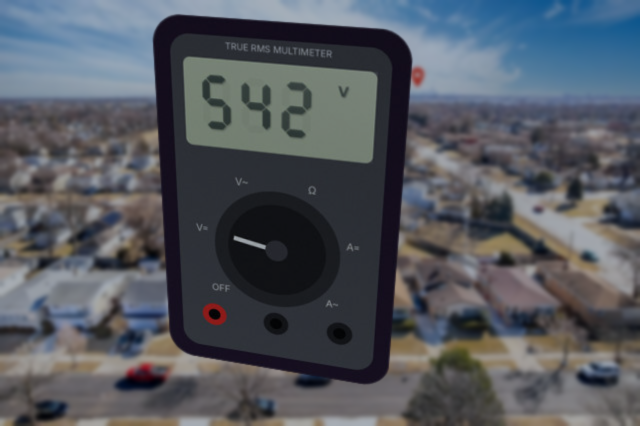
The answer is V 542
